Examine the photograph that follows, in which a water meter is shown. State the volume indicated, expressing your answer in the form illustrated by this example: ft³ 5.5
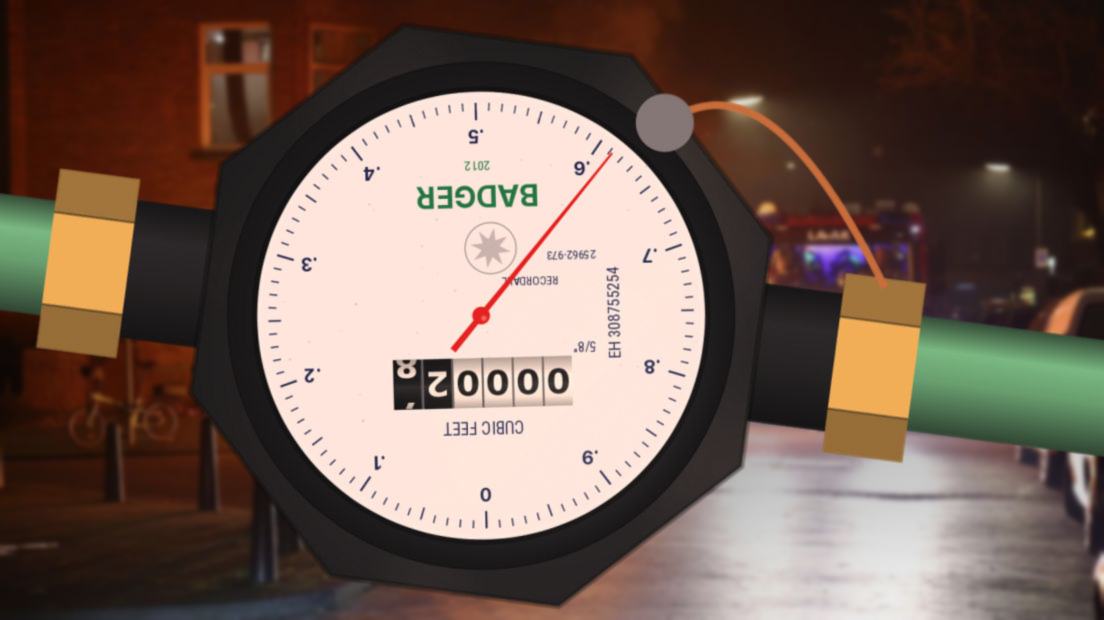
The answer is ft³ 27.61
